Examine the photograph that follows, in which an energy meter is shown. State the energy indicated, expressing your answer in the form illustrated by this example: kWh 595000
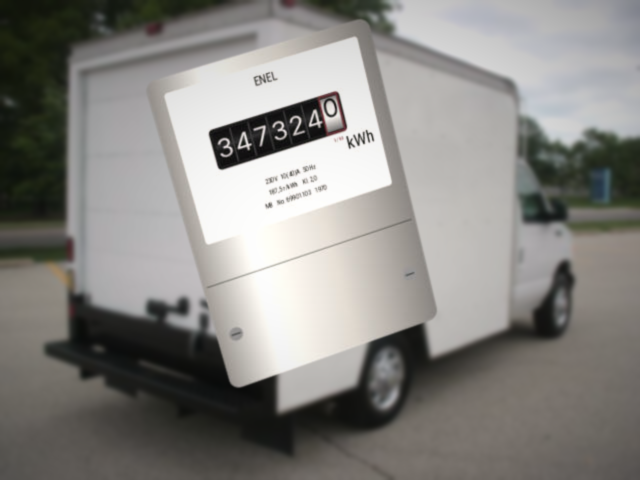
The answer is kWh 347324.0
